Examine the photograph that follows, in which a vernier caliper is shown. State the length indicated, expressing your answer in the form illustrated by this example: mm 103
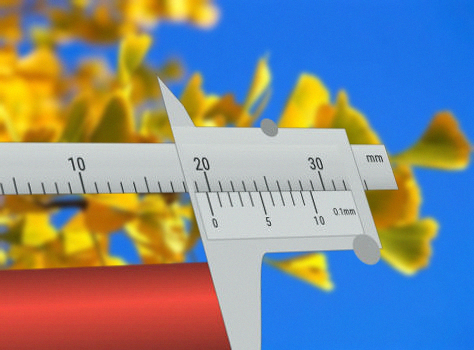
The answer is mm 19.7
